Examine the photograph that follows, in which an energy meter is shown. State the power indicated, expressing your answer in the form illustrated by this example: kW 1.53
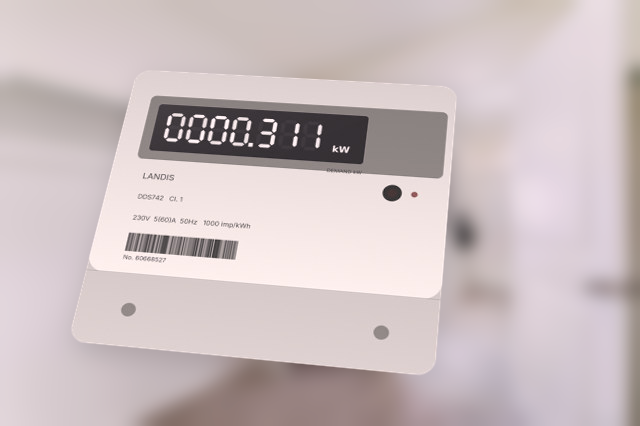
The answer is kW 0.311
